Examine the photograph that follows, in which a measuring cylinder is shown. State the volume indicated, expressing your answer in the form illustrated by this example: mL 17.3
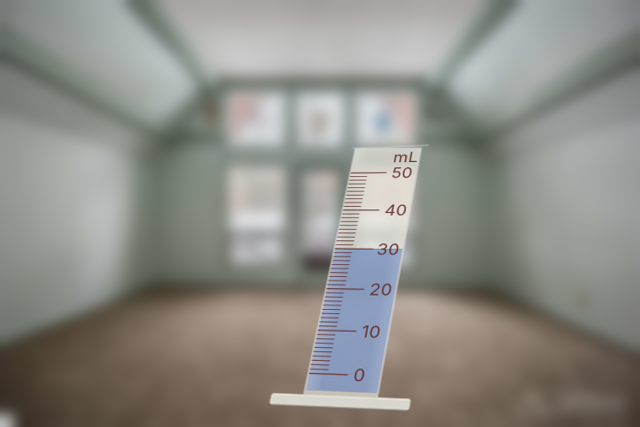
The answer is mL 30
